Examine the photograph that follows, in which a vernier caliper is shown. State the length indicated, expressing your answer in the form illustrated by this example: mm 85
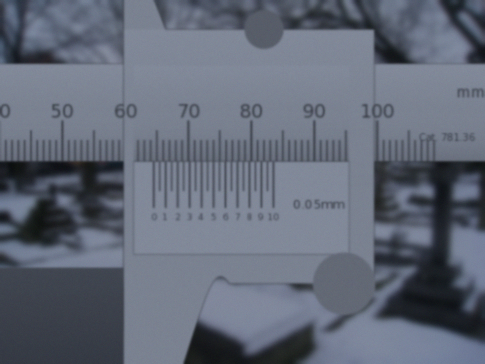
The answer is mm 64.5
